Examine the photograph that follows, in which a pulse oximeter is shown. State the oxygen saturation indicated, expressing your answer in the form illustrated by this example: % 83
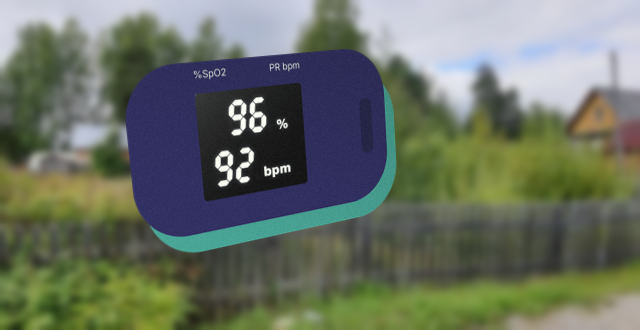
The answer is % 96
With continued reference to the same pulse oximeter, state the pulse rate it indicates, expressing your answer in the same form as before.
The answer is bpm 92
